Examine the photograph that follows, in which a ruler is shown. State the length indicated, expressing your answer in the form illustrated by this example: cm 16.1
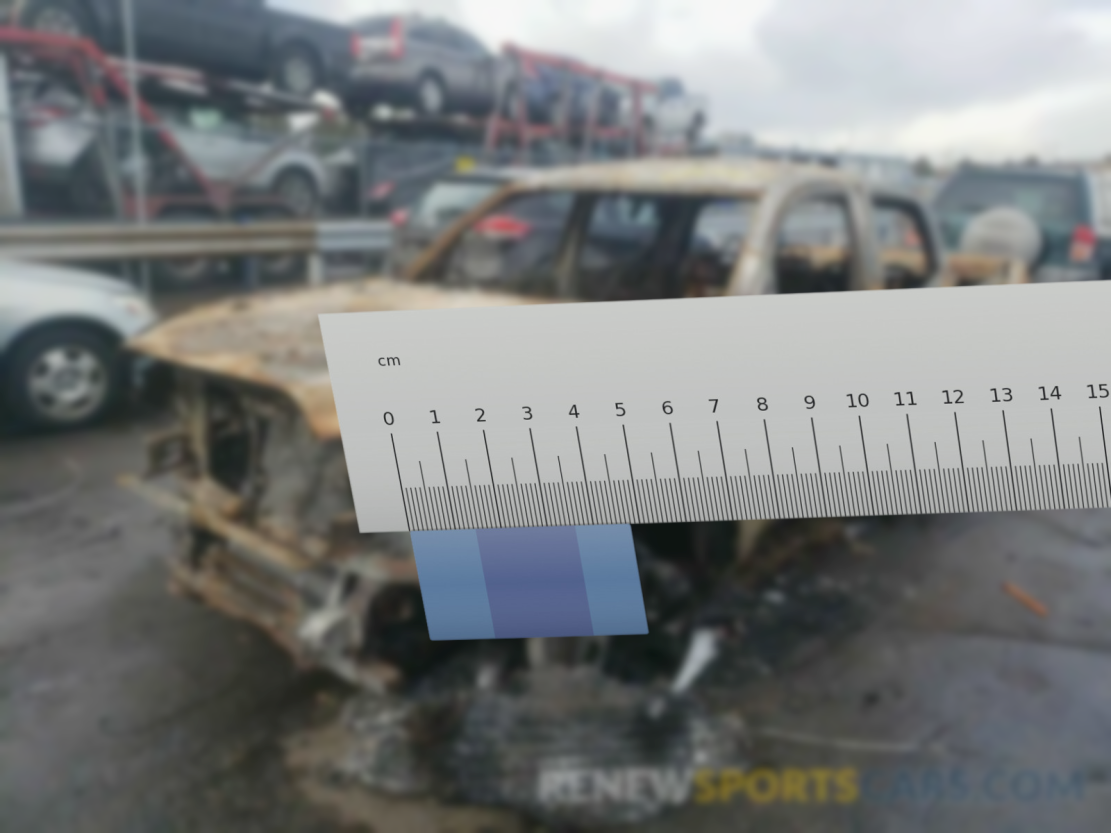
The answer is cm 4.8
